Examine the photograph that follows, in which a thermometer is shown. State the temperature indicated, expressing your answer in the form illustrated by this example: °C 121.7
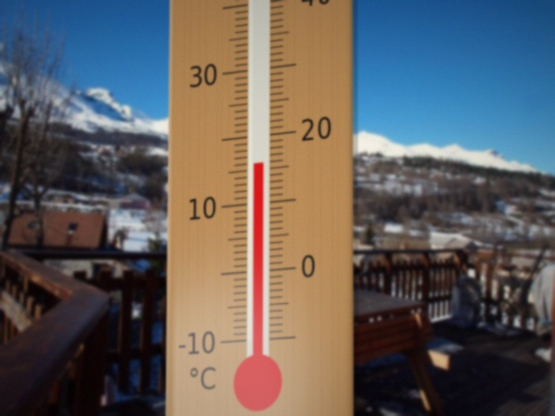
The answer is °C 16
